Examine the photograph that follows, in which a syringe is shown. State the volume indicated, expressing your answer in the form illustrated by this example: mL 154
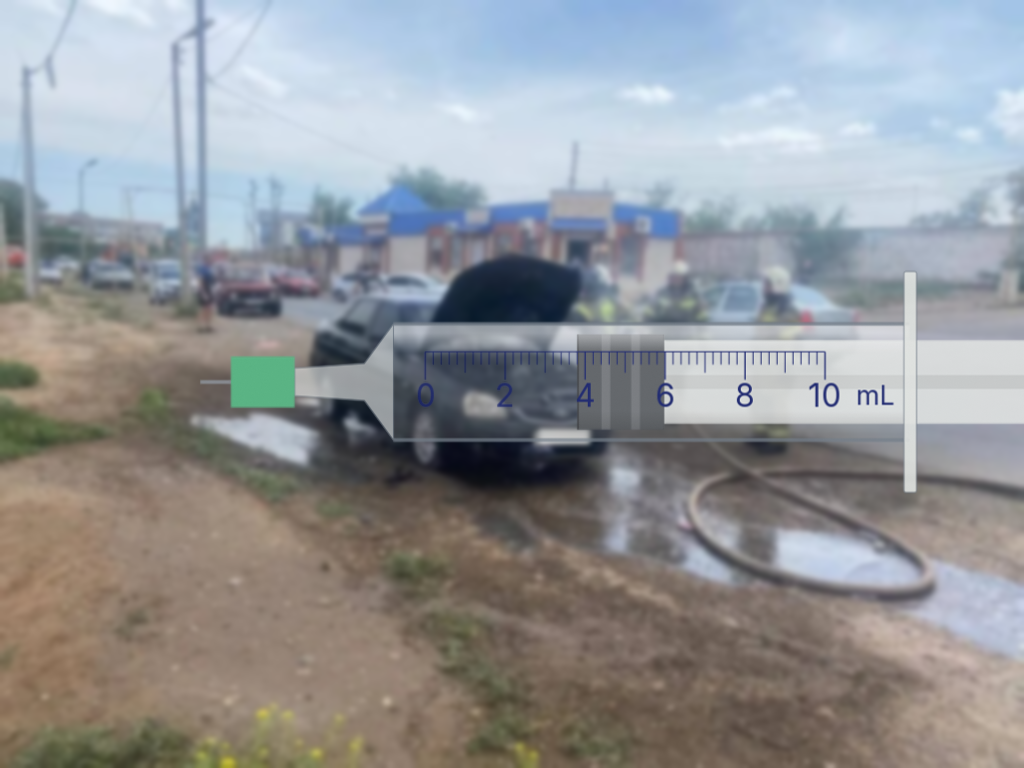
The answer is mL 3.8
